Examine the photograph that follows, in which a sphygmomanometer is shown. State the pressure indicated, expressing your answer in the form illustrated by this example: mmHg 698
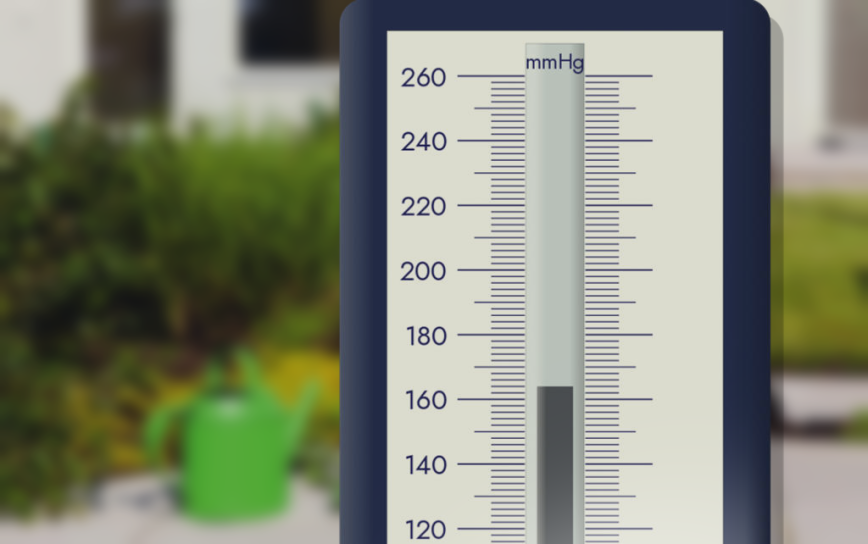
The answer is mmHg 164
